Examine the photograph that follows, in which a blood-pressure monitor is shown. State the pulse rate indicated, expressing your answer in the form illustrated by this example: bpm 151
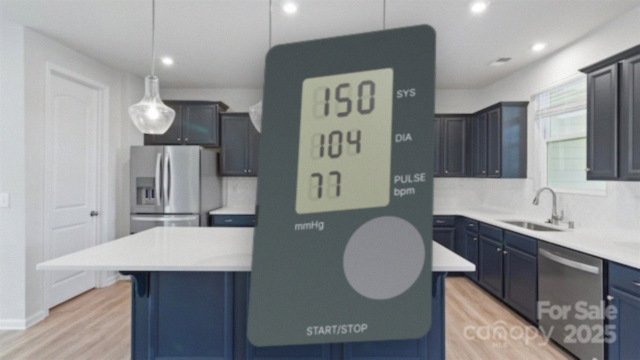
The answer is bpm 77
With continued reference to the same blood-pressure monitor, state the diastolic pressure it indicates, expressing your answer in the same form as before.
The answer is mmHg 104
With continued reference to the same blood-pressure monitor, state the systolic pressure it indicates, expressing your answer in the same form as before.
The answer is mmHg 150
